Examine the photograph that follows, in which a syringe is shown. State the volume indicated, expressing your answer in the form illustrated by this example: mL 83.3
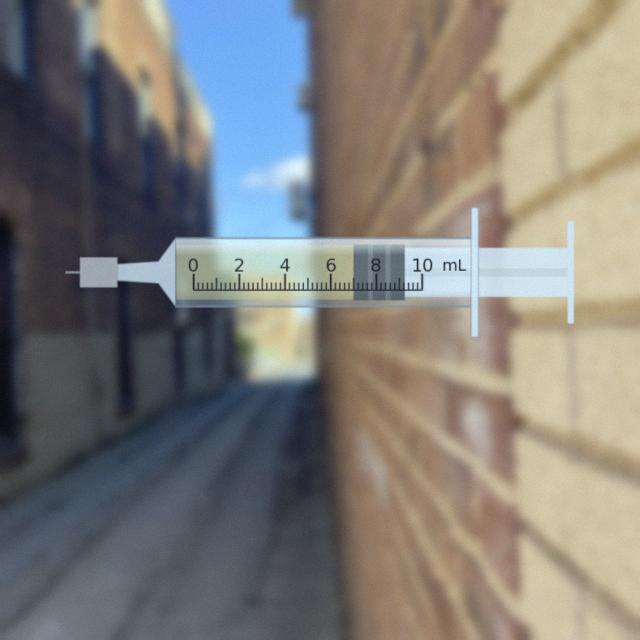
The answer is mL 7
